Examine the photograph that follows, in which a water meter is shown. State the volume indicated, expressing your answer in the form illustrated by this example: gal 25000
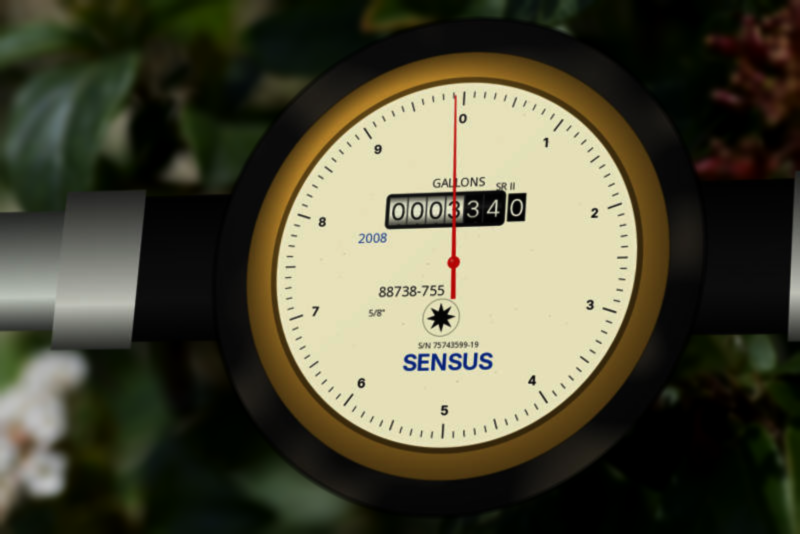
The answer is gal 3339.9
